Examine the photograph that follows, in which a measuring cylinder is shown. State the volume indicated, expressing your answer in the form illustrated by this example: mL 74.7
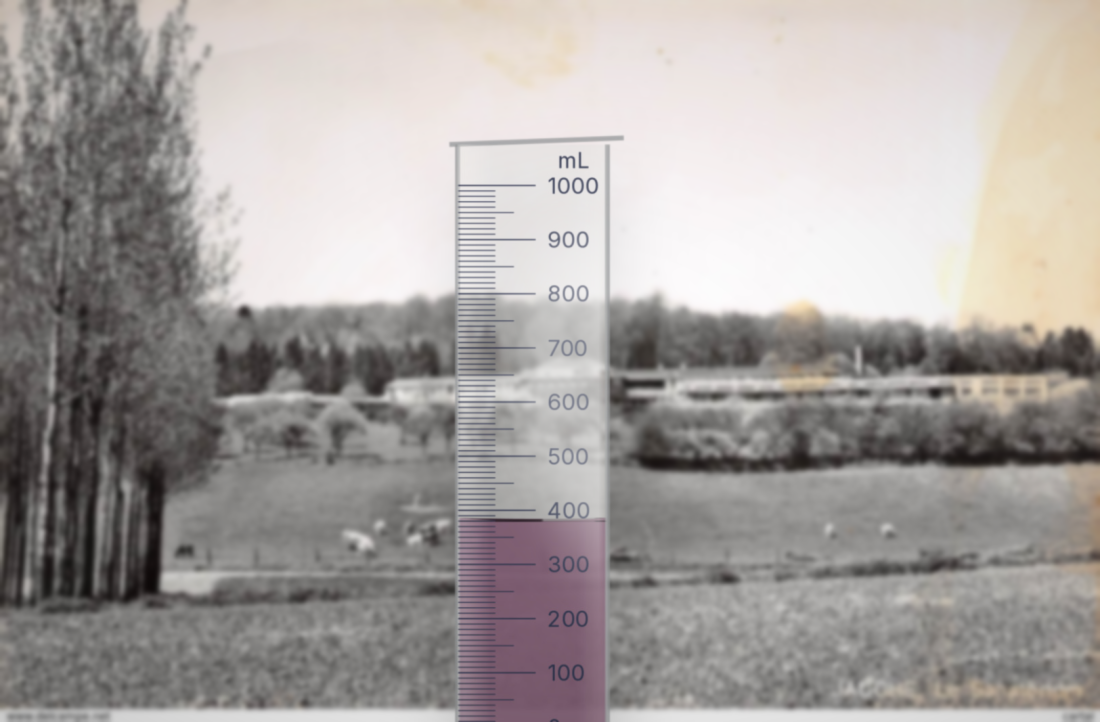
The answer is mL 380
